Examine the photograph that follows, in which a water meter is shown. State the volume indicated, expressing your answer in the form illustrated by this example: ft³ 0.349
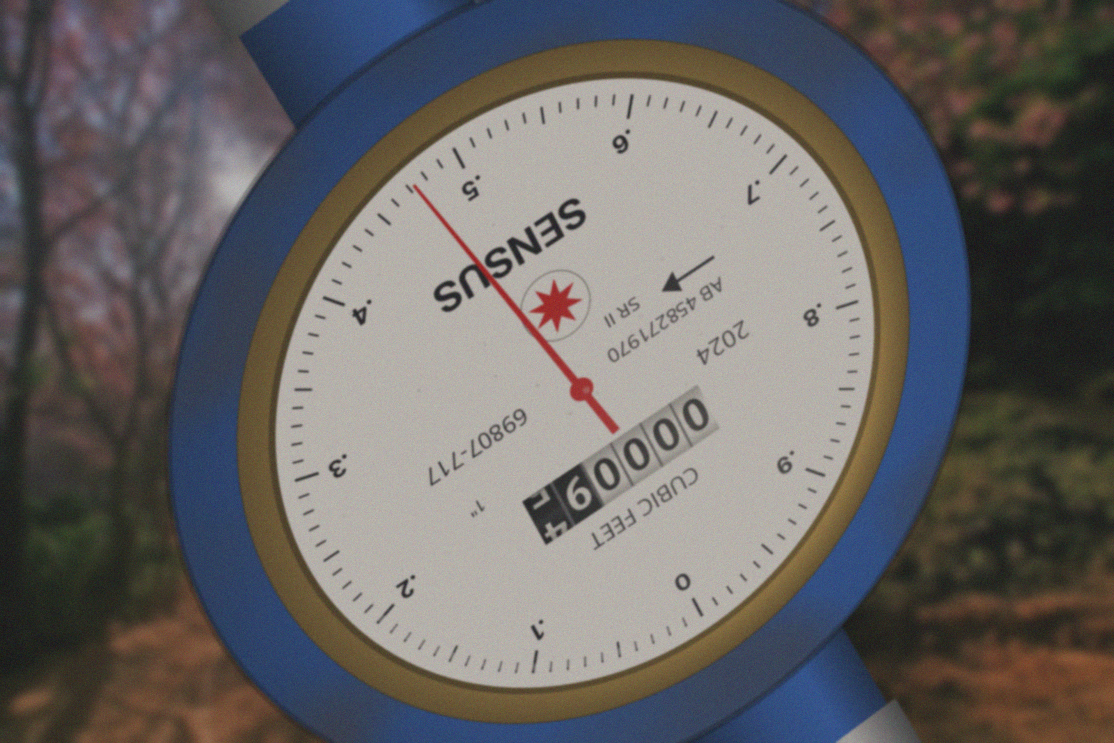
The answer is ft³ 94.47
